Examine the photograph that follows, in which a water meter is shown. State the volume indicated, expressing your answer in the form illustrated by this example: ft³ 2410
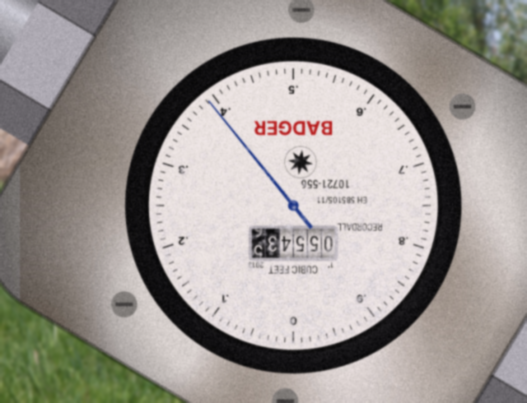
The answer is ft³ 55435.39
